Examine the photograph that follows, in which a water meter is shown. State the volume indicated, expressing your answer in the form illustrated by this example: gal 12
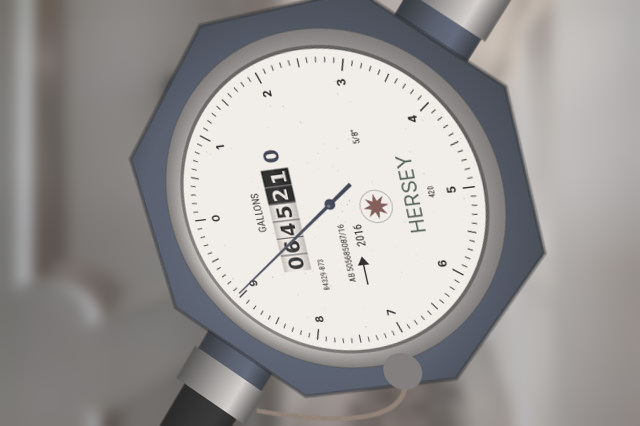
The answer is gal 645209.0
